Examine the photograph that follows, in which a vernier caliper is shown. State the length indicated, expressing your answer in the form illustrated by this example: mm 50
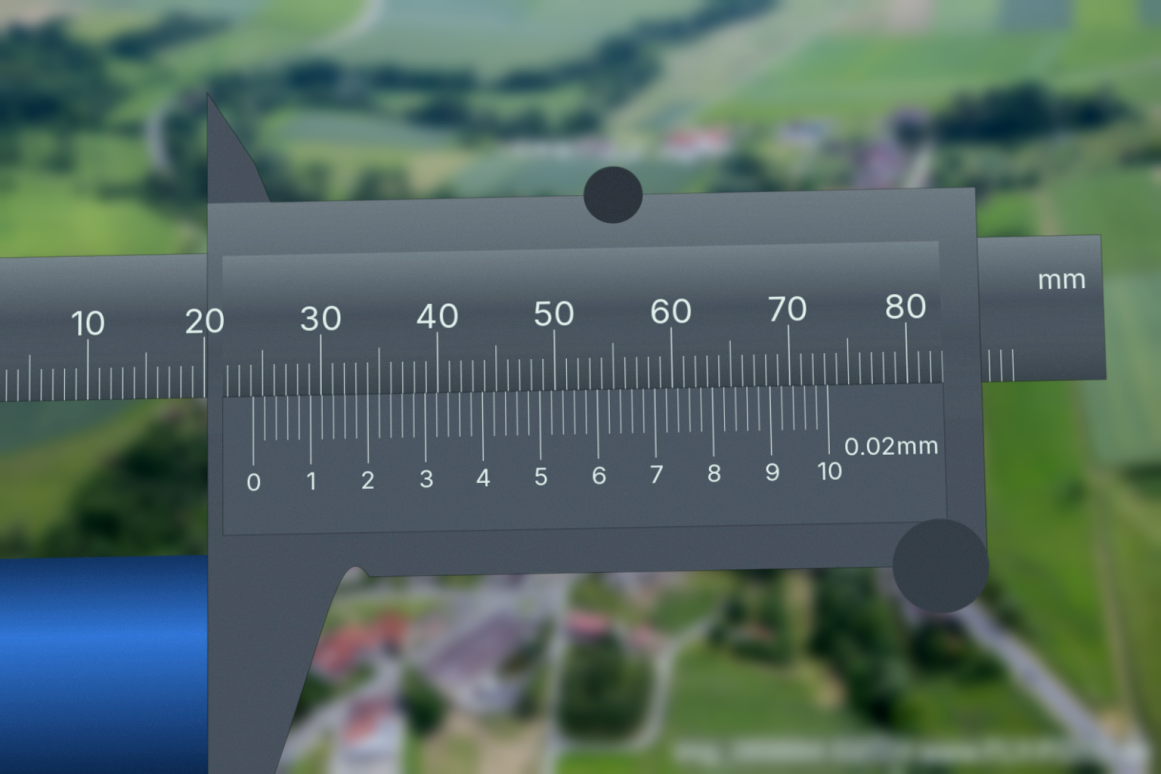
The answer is mm 24.2
